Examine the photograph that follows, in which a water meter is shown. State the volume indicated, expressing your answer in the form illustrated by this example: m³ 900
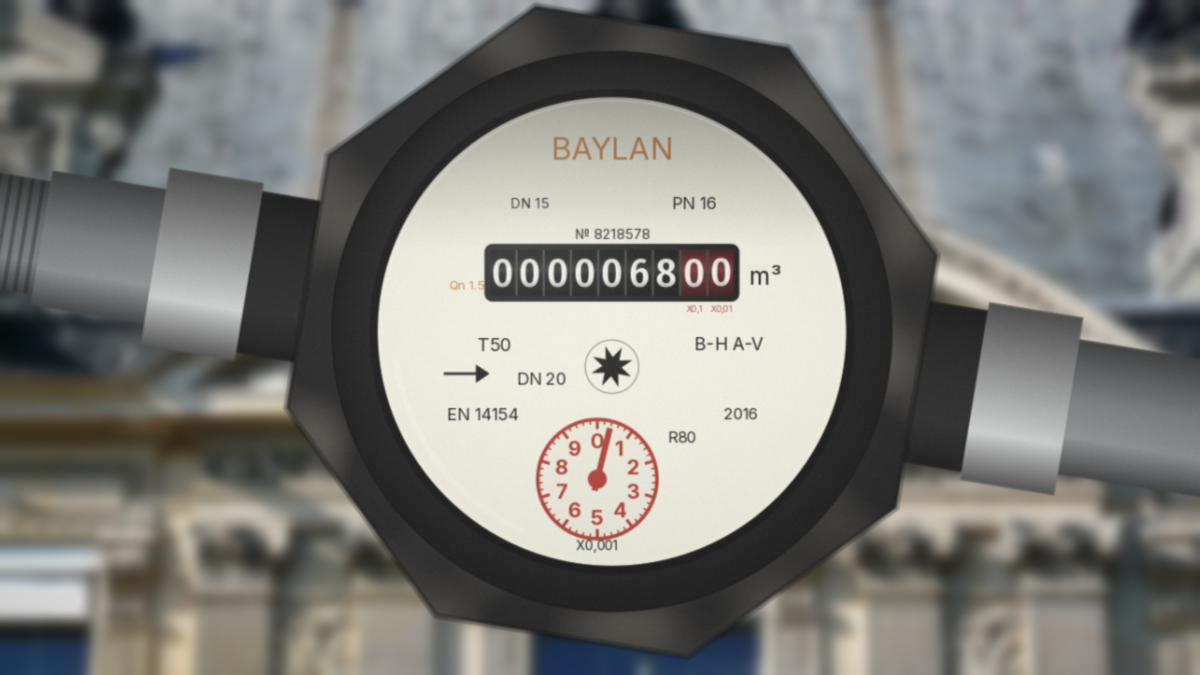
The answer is m³ 68.000
